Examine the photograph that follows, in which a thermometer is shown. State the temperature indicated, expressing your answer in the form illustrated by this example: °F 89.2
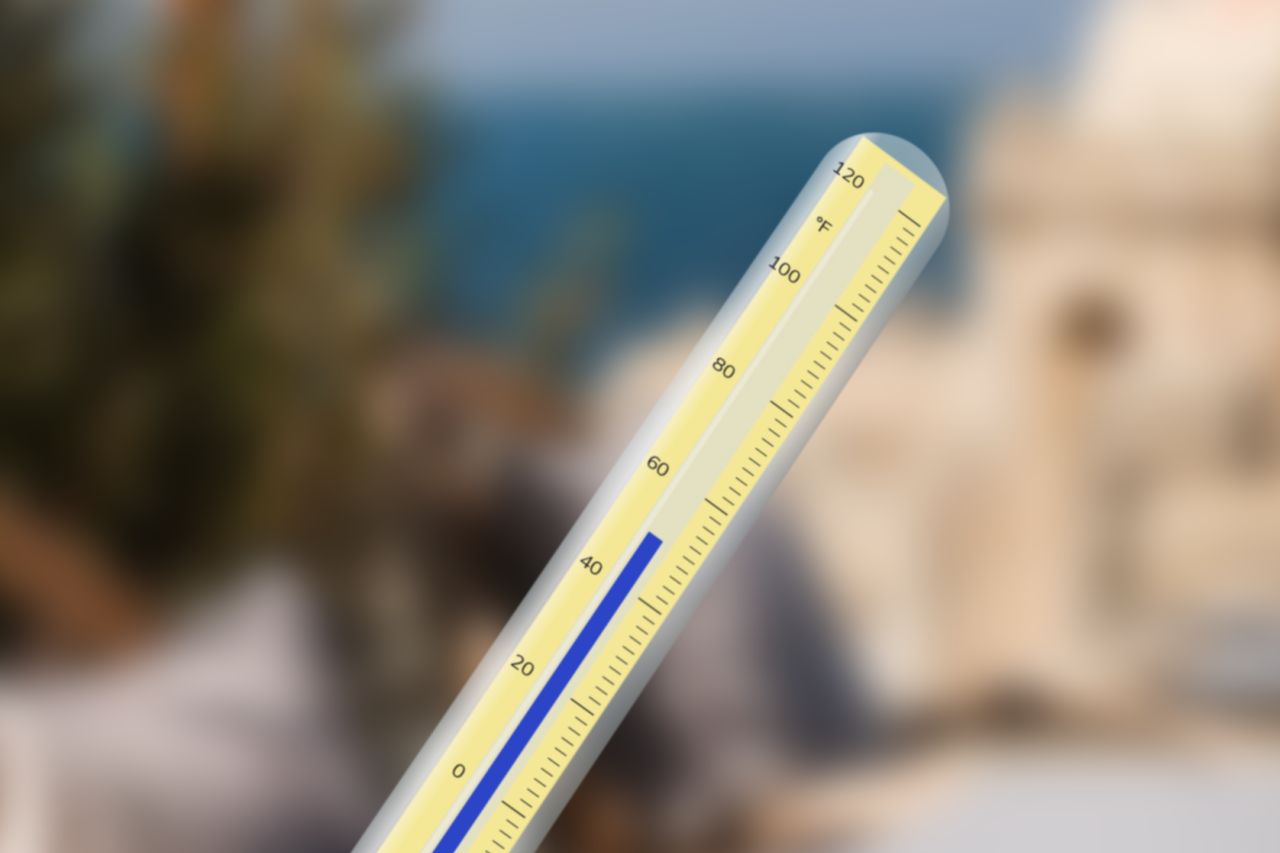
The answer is °F 50
